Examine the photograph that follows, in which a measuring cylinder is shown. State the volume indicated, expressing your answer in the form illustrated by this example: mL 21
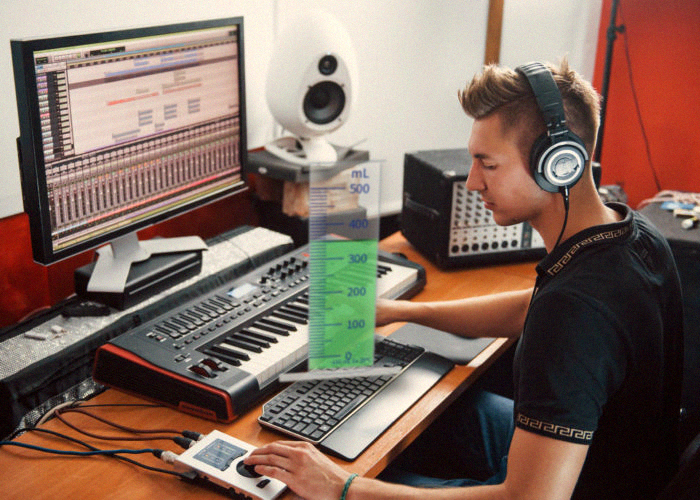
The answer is mL 350
